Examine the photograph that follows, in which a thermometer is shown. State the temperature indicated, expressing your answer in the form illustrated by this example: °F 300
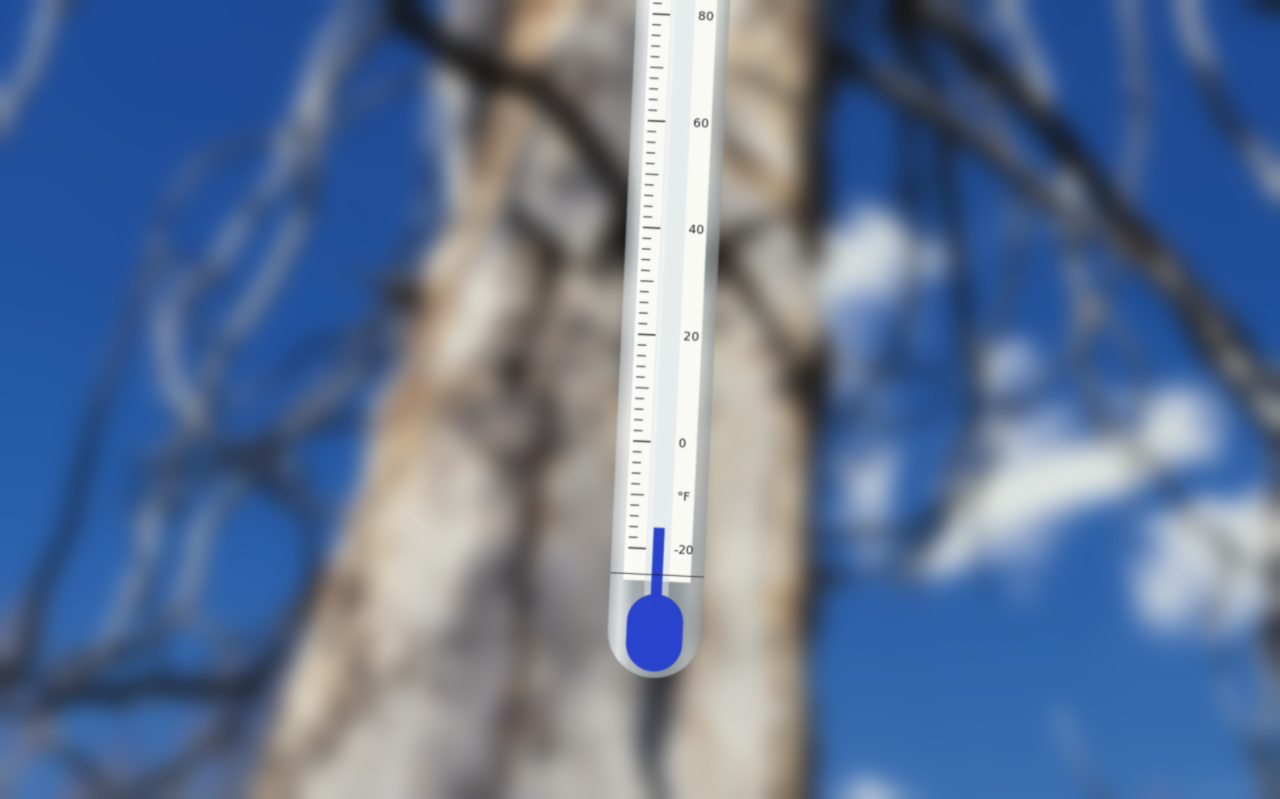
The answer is °F -16
